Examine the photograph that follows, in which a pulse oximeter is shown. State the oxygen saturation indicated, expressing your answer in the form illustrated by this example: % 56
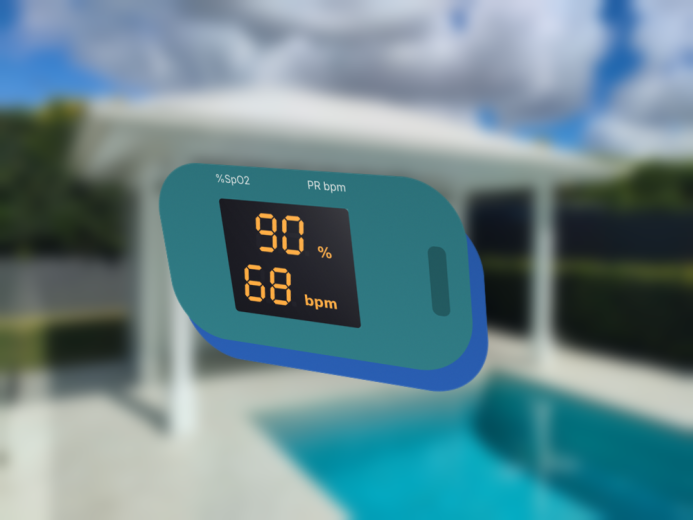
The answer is % 90
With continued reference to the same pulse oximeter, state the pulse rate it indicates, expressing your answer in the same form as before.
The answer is bpm 68
